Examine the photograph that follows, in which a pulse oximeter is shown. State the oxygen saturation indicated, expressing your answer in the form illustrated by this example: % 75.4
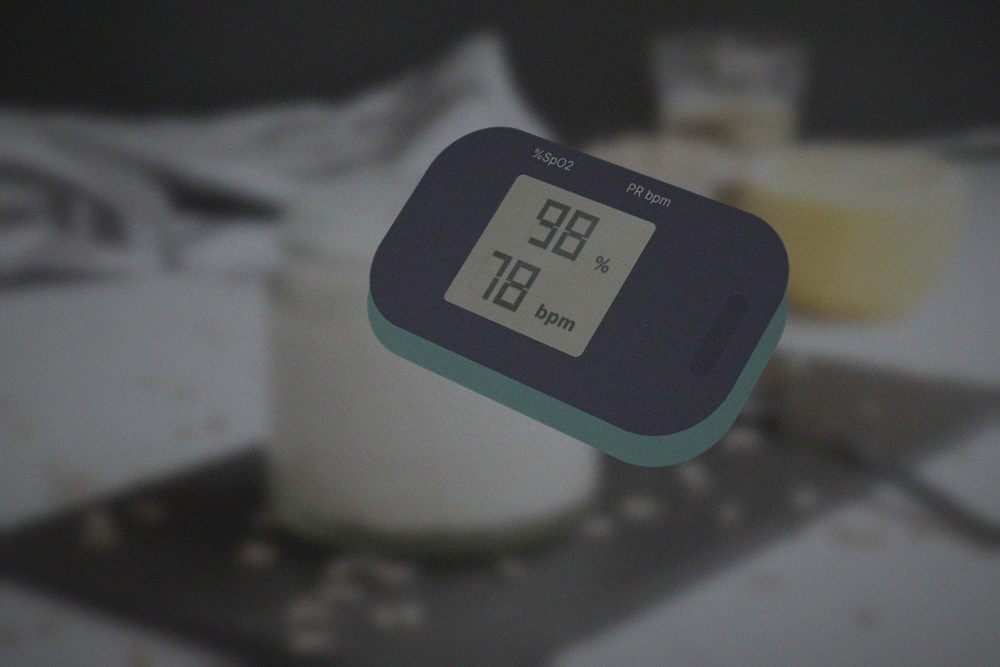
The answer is % 98
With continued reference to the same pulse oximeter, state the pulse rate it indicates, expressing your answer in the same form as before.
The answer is bpm 78
